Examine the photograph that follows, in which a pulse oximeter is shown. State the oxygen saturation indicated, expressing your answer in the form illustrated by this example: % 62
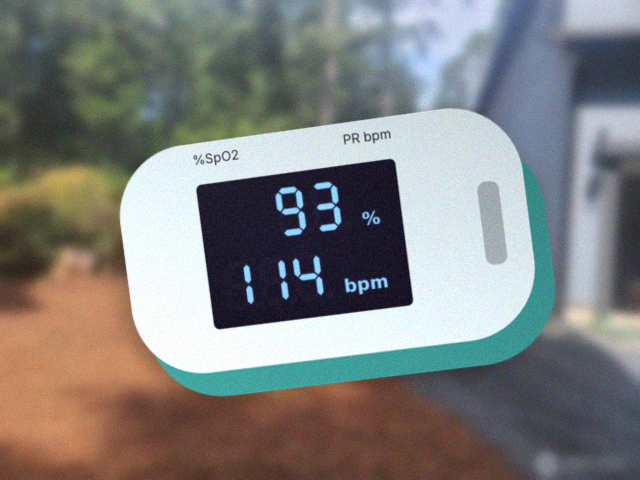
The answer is % 93
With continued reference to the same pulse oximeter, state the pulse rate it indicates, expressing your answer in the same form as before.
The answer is bpm 114
